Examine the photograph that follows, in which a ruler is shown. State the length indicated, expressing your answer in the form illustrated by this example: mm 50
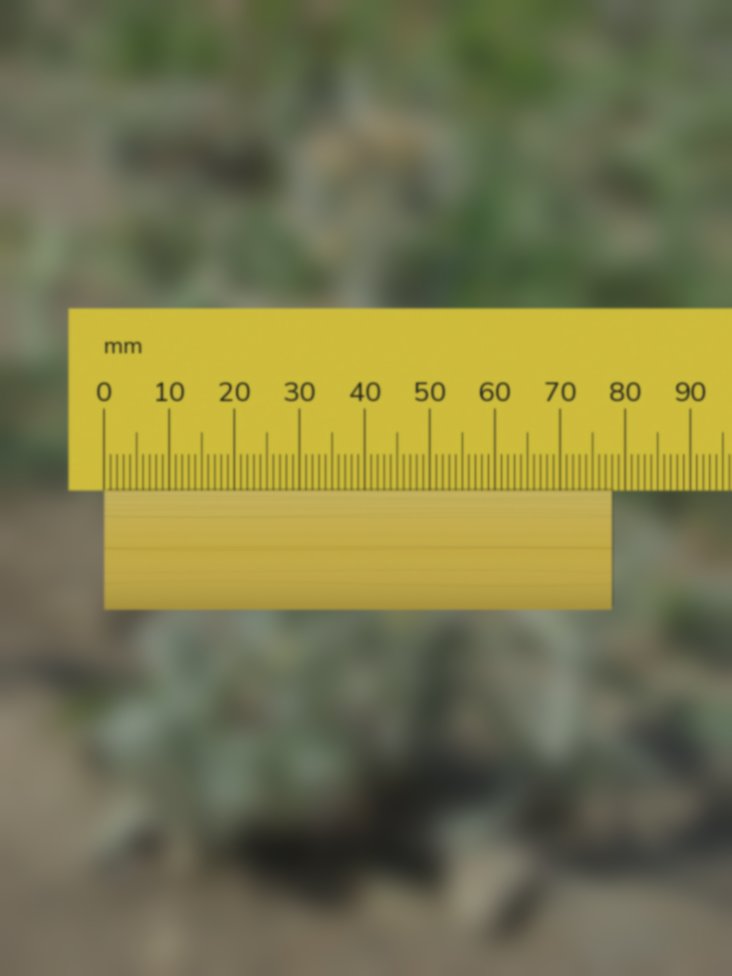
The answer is mm 78
